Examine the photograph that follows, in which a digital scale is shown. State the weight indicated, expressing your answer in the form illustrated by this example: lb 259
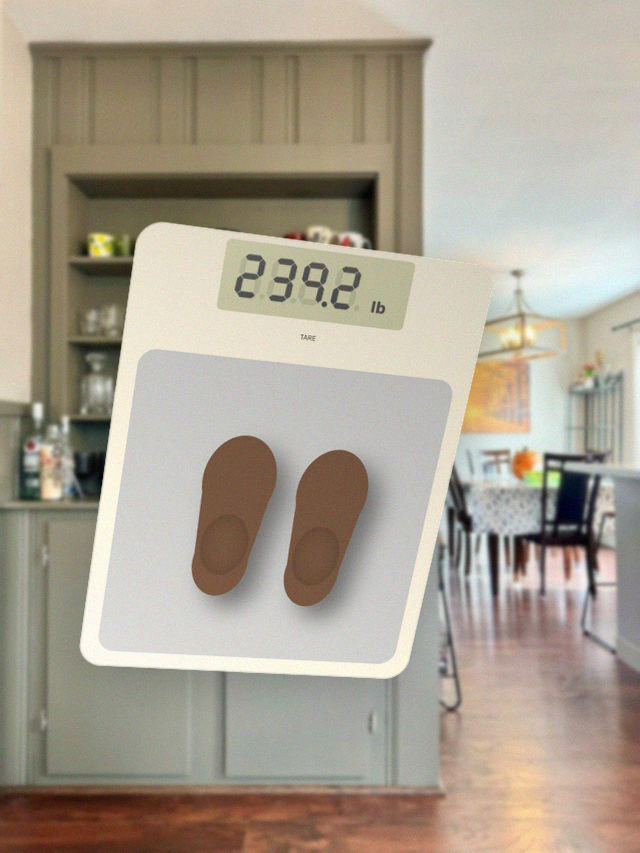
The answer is lb 239.2
